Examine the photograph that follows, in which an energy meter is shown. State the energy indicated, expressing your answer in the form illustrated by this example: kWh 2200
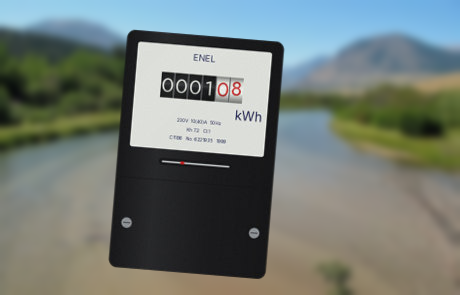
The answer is kWh 1.08
